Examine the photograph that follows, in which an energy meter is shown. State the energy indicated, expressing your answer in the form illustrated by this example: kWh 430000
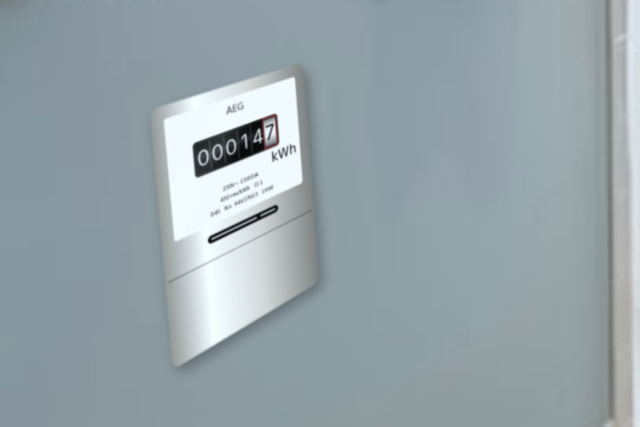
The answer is kWh 14.7
